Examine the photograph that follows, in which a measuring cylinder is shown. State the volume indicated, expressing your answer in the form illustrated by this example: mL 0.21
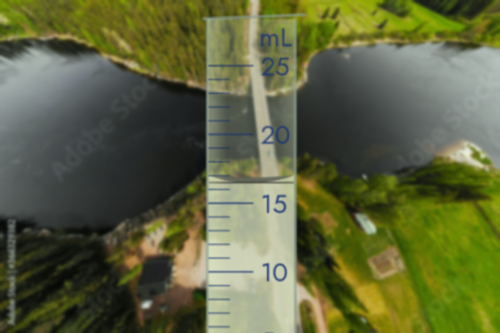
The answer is mL 16.5
